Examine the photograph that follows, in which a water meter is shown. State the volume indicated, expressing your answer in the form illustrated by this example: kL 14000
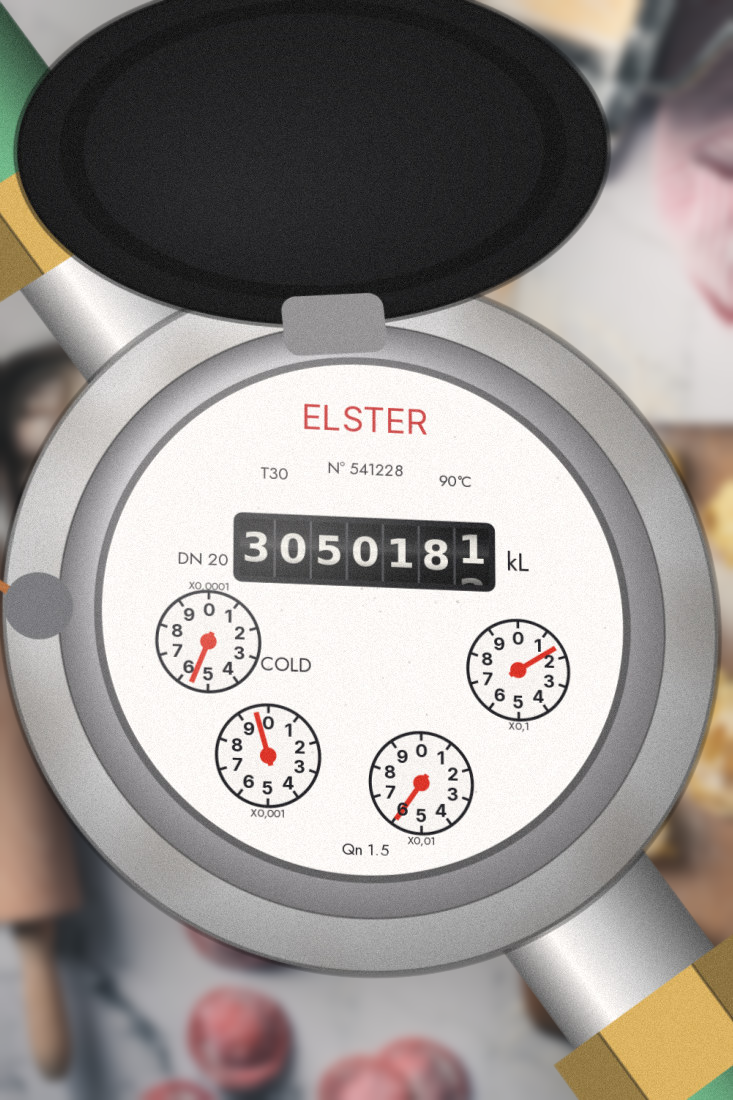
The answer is kL 3050181.1595
